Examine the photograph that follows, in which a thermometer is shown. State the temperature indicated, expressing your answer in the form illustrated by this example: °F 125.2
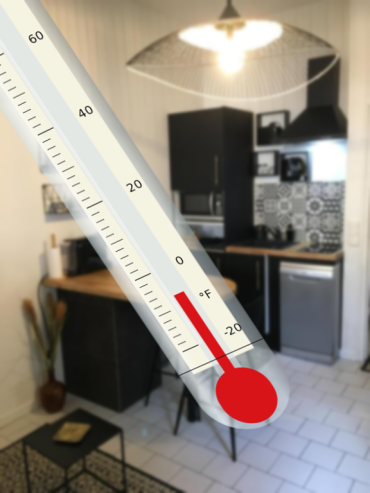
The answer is °F -7
